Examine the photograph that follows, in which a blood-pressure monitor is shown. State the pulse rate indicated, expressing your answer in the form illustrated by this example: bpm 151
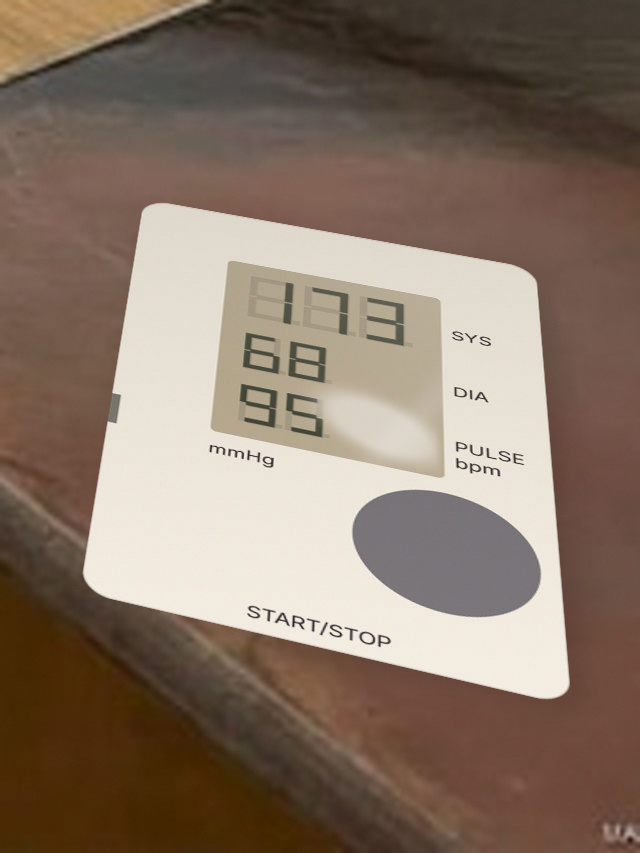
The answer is bpm 95
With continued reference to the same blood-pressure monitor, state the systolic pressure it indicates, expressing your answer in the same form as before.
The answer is mmHg 173
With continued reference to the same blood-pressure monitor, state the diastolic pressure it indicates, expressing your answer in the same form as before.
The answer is mmHg 68
